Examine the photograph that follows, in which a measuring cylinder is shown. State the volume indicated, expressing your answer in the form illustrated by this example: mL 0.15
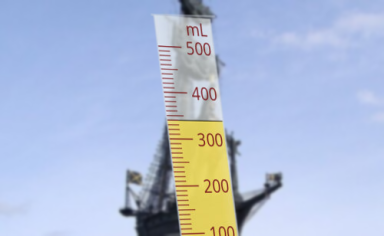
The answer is mL 340
